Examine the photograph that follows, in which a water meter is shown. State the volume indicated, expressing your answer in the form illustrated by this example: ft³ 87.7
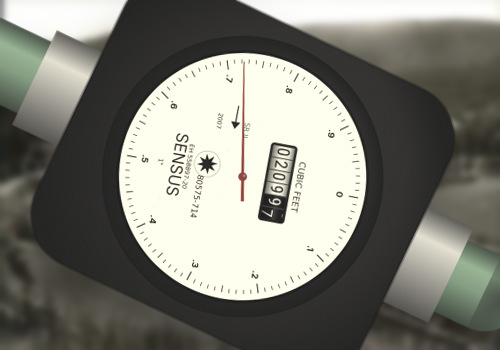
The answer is ft³ 20996.72
